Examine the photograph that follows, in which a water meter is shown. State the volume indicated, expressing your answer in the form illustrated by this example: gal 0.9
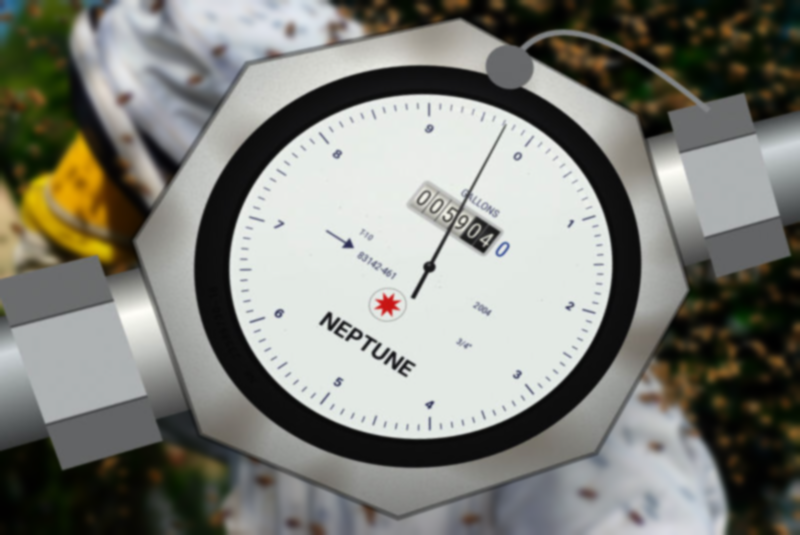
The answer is gal 59039.7
